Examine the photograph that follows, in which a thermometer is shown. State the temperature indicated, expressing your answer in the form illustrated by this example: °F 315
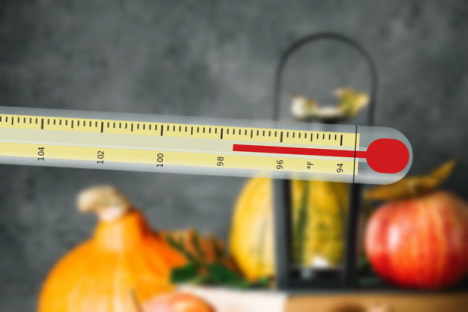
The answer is °F 97.6
